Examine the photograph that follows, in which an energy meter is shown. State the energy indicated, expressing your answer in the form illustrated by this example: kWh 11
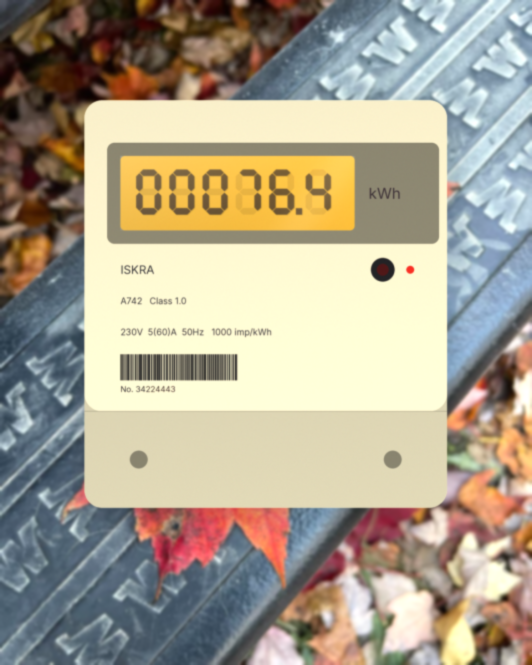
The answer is kWh 76.4
